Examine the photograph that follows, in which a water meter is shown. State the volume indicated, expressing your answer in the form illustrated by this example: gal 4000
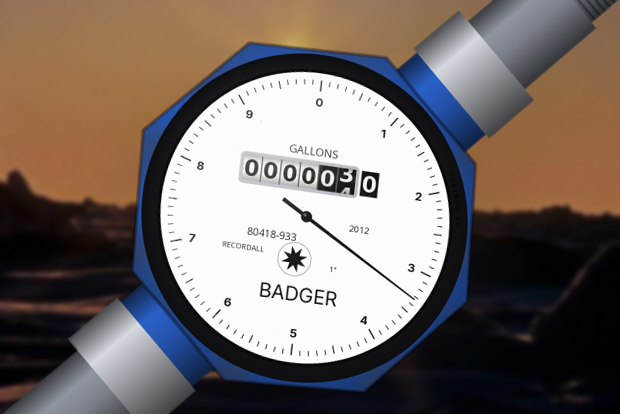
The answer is gal 33.3
